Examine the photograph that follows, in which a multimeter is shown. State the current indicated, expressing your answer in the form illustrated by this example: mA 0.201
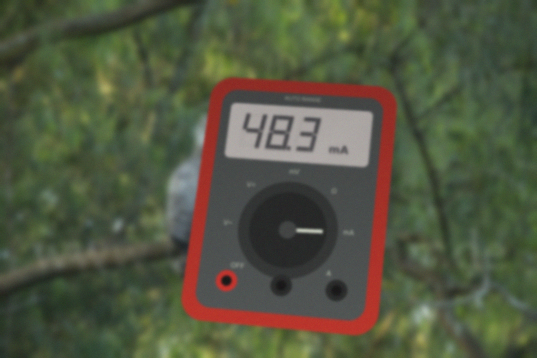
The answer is mA 48.3
